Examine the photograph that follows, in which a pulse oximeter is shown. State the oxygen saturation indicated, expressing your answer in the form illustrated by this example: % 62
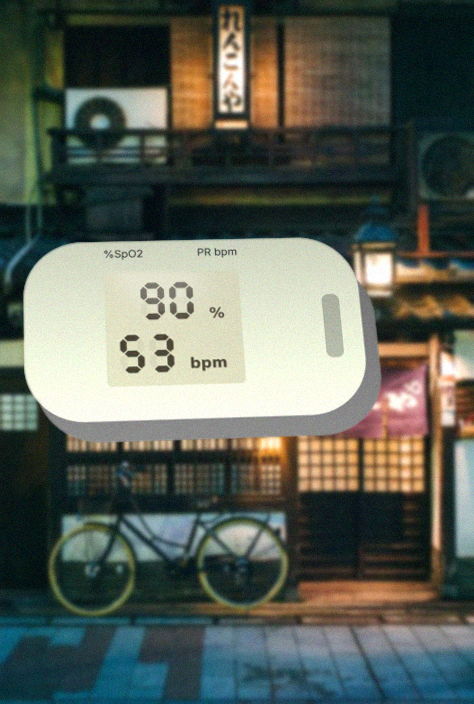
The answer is % 90
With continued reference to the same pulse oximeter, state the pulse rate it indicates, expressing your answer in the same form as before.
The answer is bpm 53
